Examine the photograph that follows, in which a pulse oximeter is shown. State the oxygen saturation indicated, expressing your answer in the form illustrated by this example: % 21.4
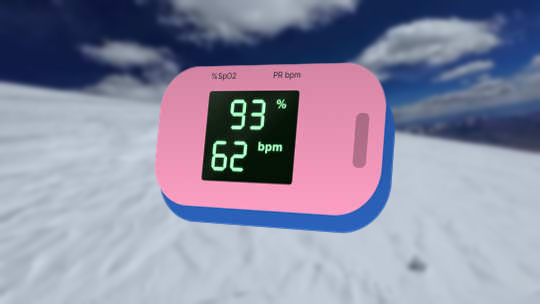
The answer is % 93
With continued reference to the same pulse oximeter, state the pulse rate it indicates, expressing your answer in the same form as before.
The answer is bpm 62
